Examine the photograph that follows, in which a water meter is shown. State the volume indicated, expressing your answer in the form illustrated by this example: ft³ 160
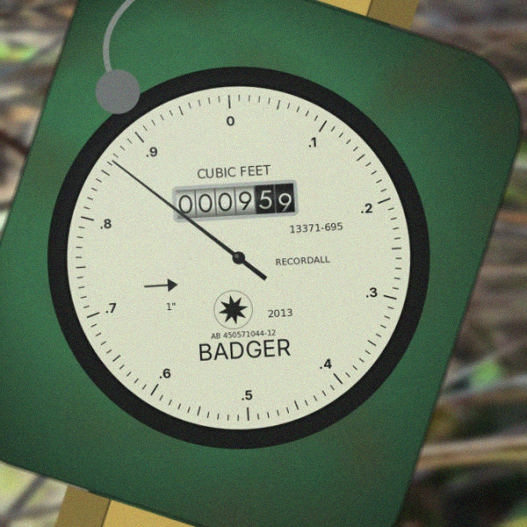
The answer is ft³ 958.86
